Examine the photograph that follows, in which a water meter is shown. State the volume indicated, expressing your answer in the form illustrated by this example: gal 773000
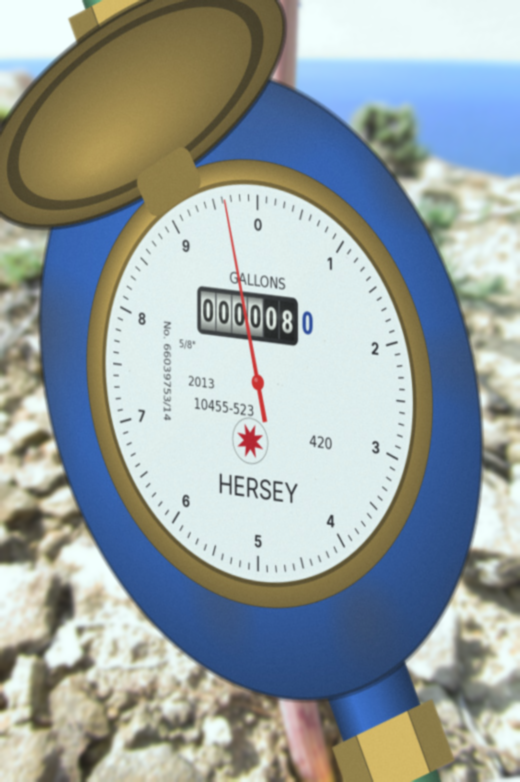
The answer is gal 79.6
